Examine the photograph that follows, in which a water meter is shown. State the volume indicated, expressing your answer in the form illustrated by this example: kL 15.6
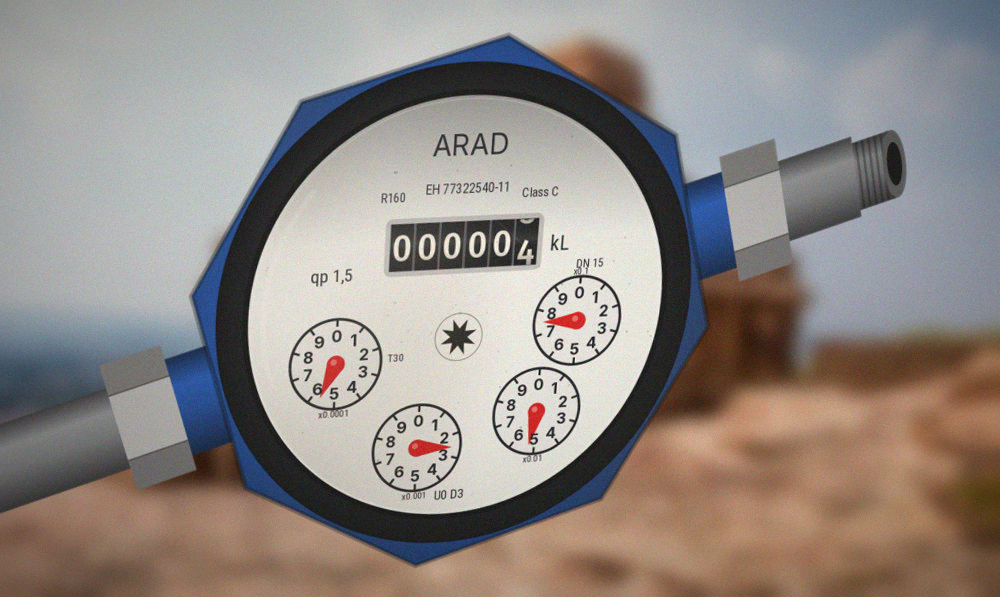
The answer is kL 3.7525
